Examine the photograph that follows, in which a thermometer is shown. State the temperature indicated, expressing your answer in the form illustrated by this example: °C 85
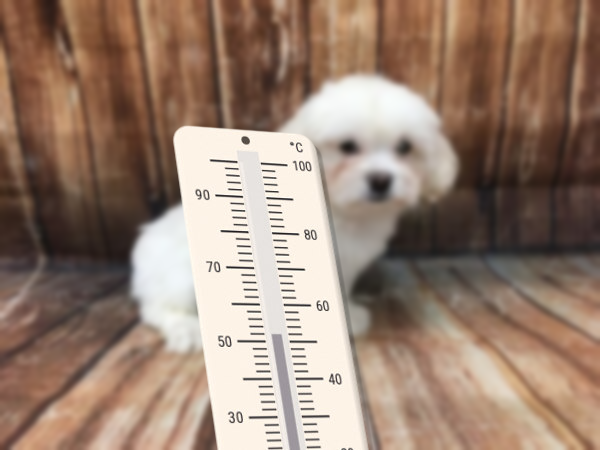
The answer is °C 52
